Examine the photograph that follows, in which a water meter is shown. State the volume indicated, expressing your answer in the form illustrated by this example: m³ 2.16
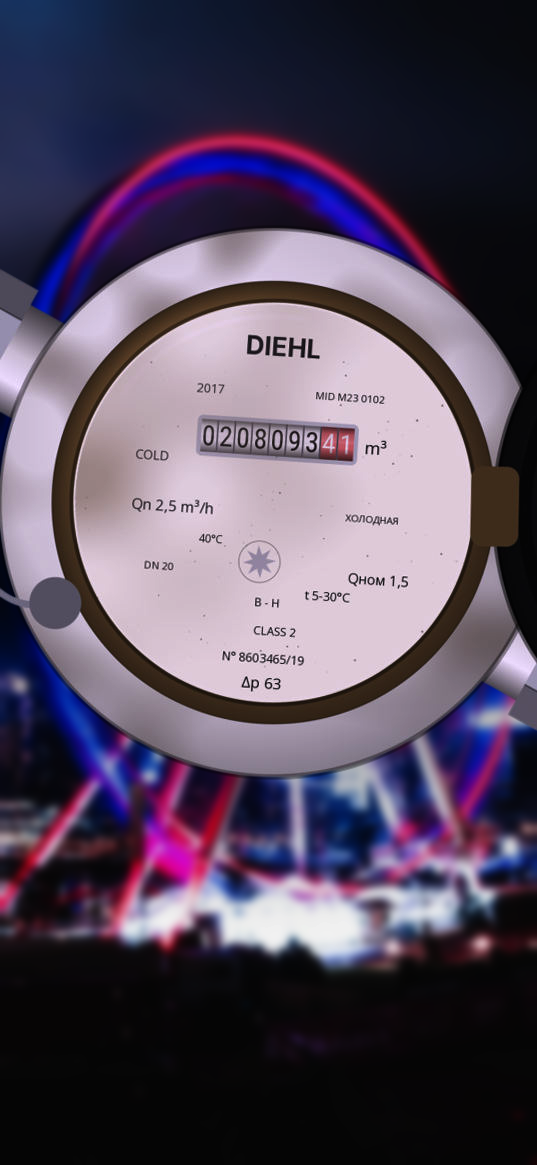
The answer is m³ 208093.41
